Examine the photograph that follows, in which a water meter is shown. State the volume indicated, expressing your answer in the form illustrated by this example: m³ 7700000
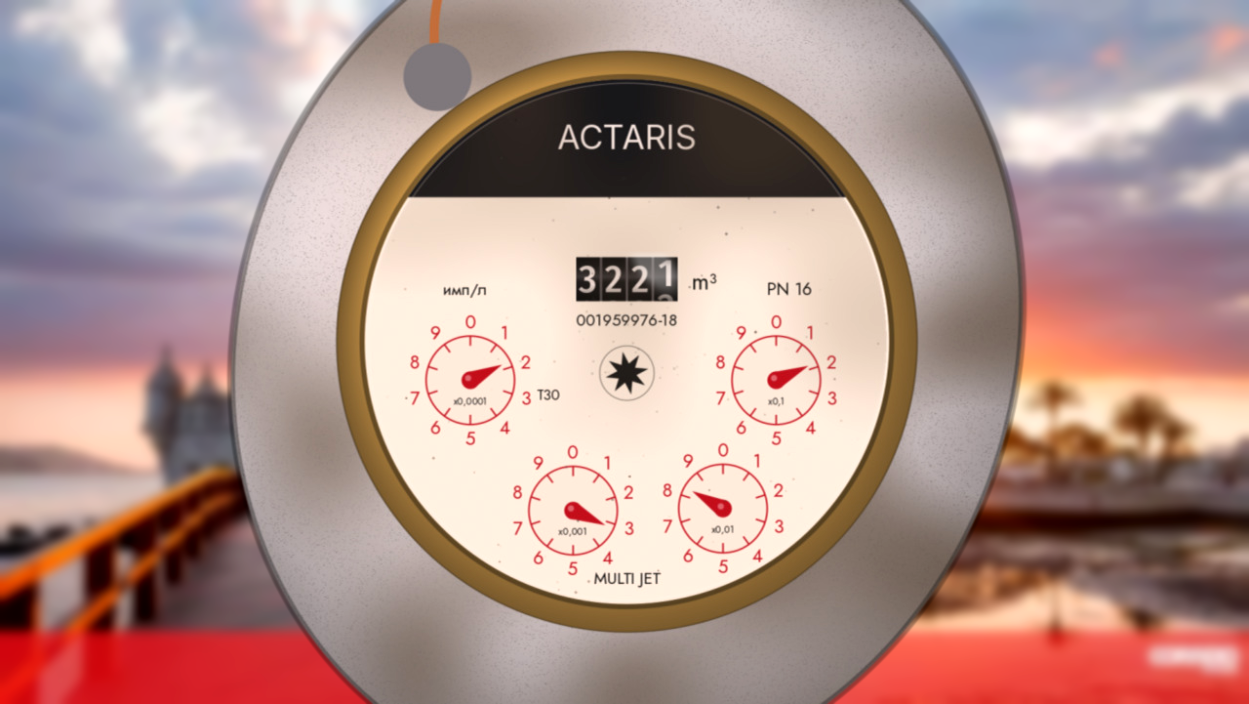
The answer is m³ 3221.1831
